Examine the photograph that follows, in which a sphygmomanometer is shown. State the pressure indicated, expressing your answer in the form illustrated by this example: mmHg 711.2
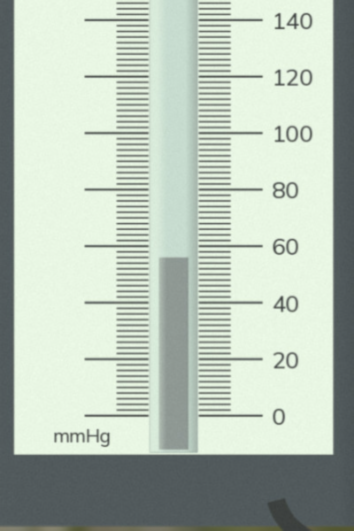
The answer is mmHg 56
